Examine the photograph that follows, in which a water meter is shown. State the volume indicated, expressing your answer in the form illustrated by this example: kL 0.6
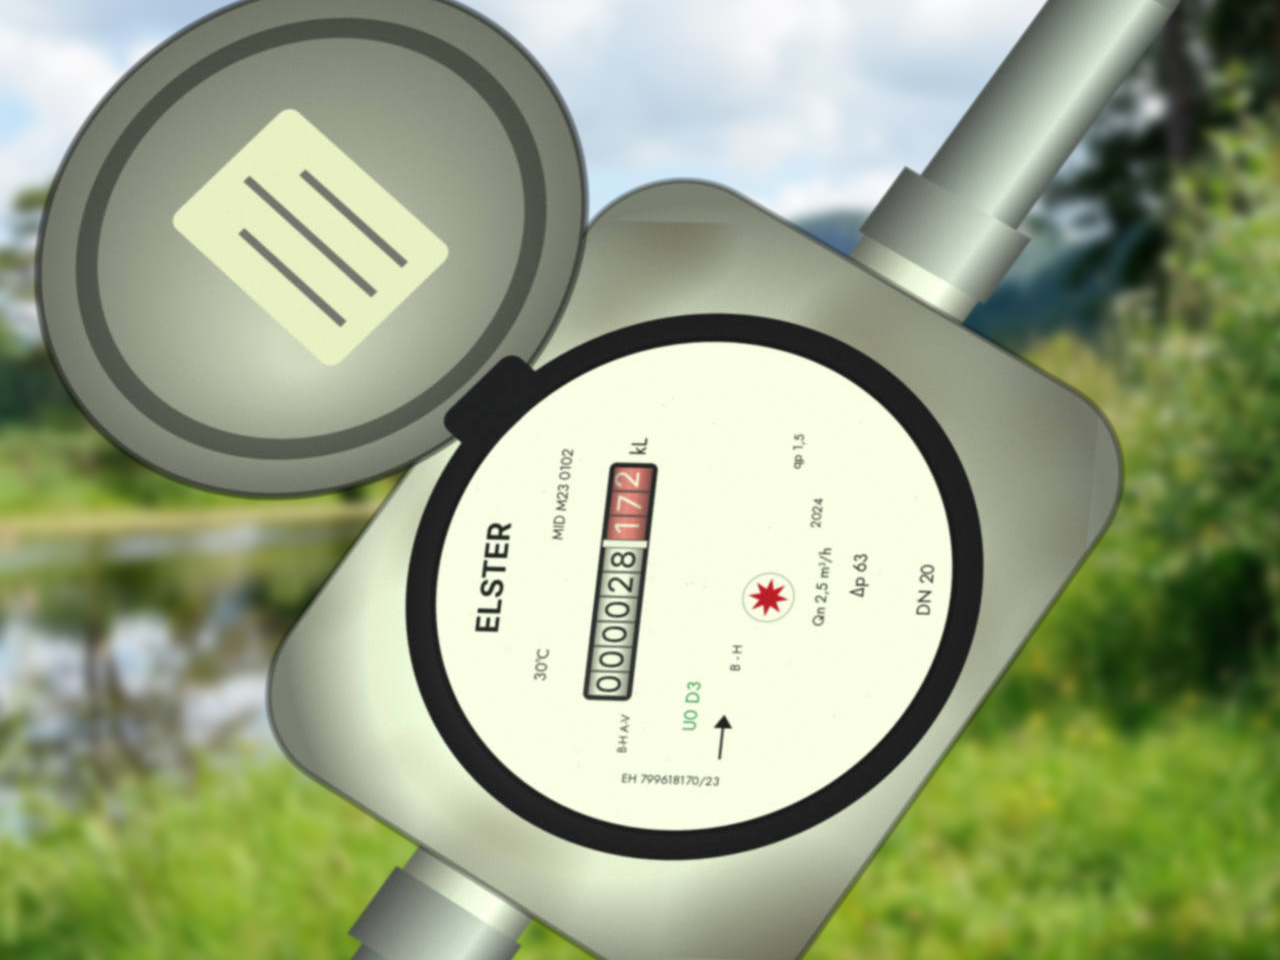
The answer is kL 28.172
